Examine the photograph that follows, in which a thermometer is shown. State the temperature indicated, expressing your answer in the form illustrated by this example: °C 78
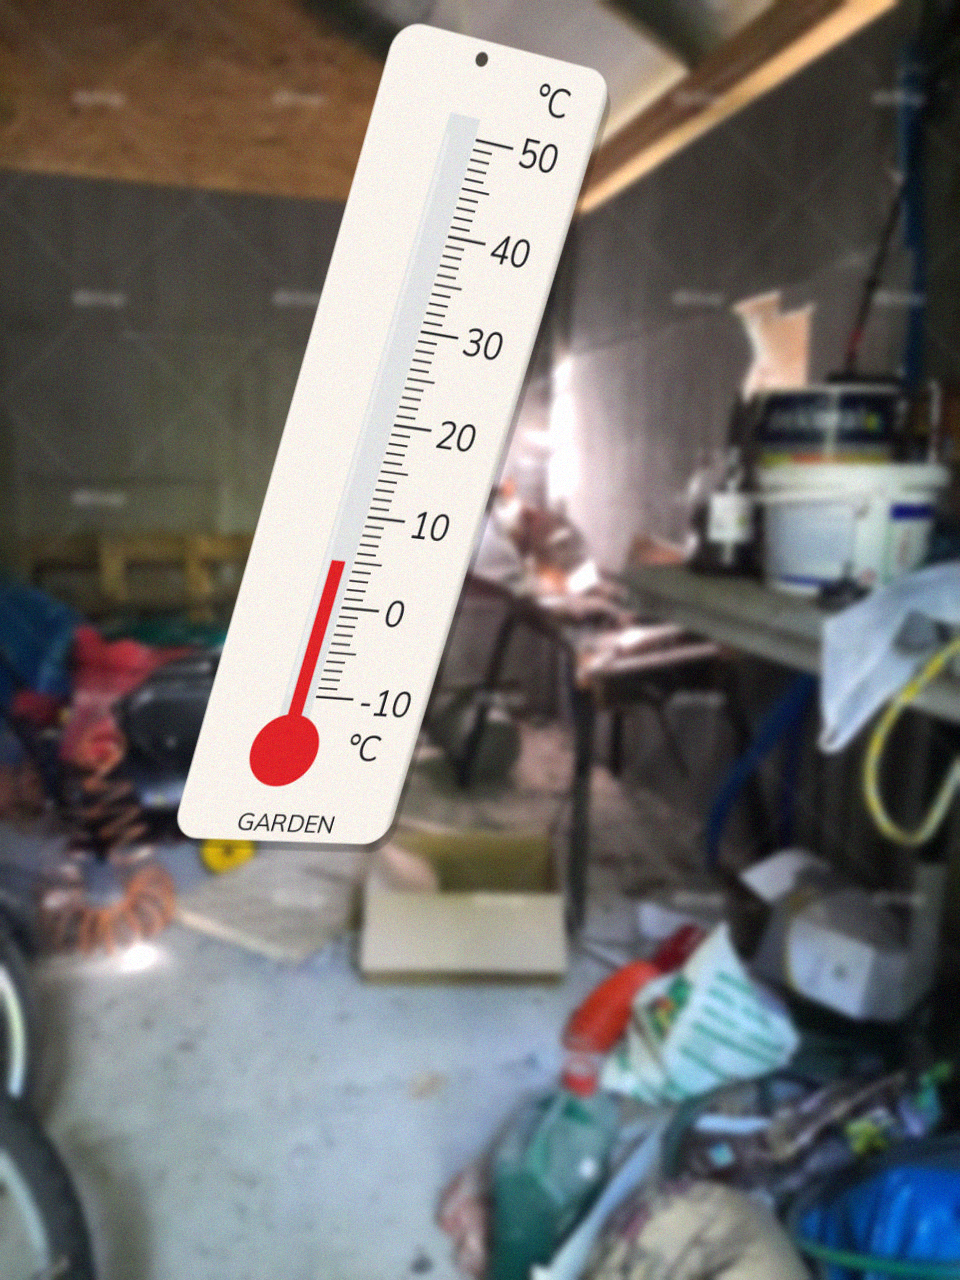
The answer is °C 5
